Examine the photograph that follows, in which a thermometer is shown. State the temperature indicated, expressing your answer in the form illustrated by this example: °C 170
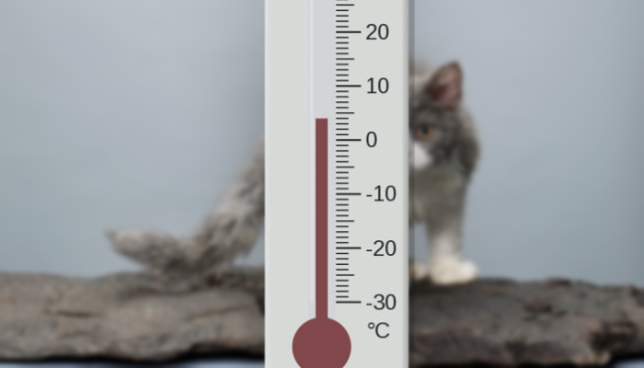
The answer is °C 4
